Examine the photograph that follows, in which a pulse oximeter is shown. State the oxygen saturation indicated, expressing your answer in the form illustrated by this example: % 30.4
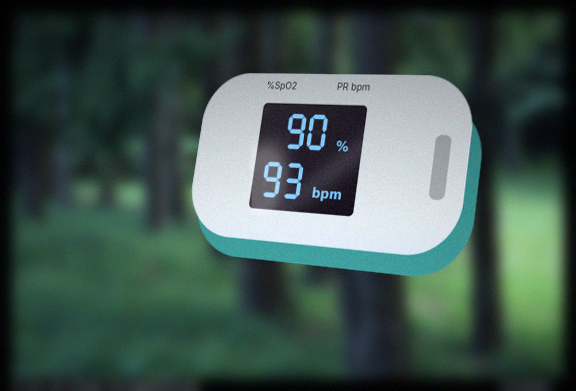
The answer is % 90
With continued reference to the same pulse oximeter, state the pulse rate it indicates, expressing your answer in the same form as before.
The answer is bpm 93
